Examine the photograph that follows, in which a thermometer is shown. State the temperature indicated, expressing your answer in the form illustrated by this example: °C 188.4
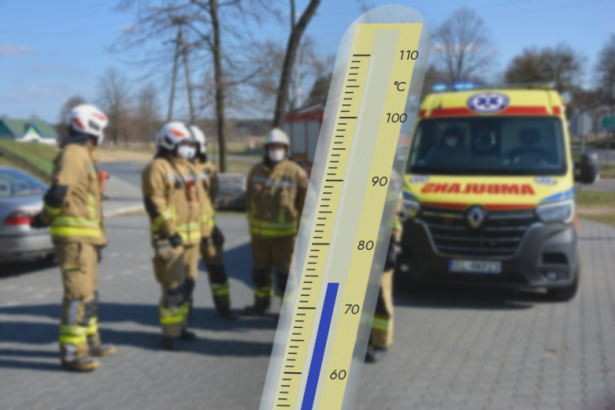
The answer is °C 74
